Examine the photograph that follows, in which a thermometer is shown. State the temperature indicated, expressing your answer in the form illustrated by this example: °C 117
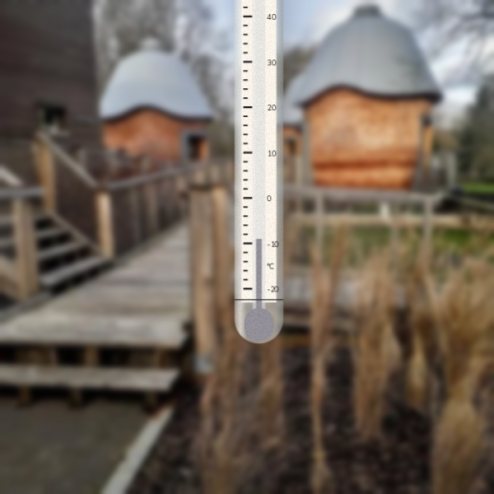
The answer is °C -9
